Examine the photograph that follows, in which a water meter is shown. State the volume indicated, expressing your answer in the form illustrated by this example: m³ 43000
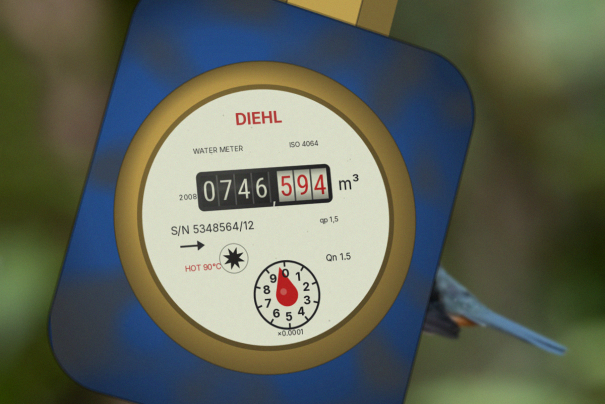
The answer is m³ 746.5939
